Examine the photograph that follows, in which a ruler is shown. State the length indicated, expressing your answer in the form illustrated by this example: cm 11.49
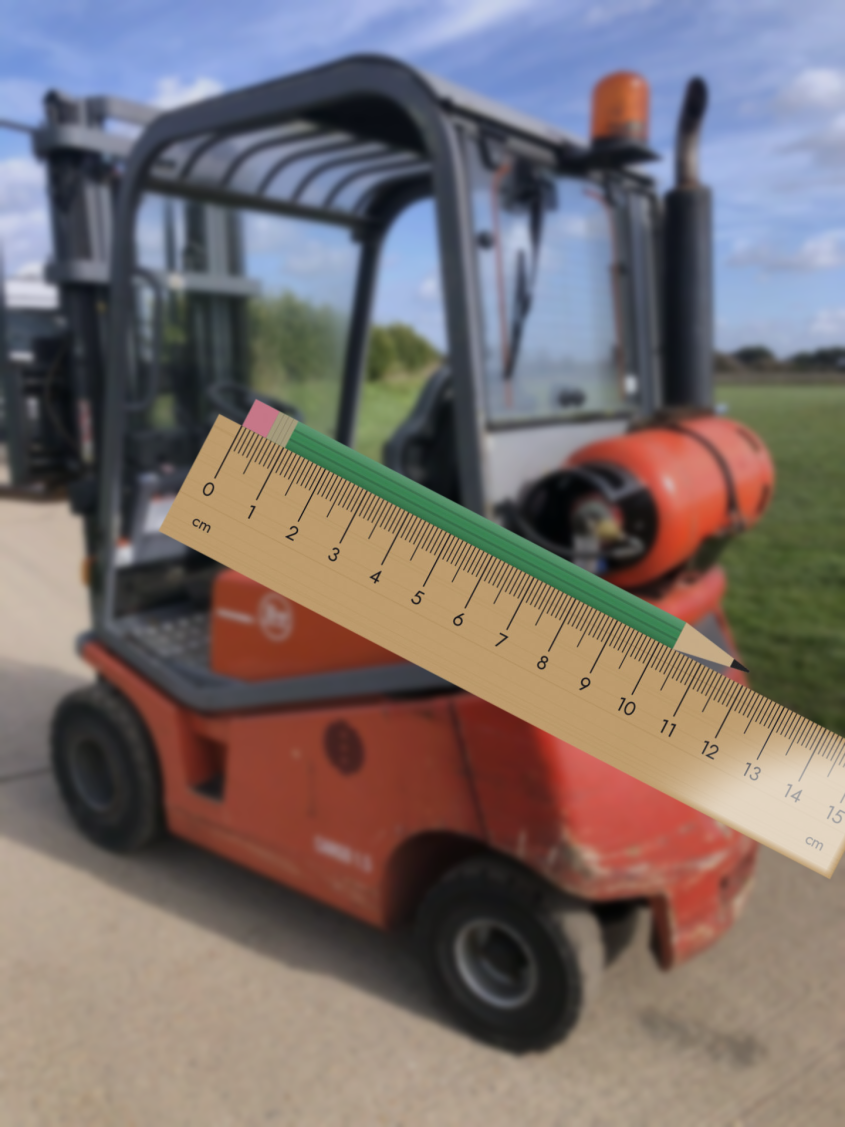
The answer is cm 12
